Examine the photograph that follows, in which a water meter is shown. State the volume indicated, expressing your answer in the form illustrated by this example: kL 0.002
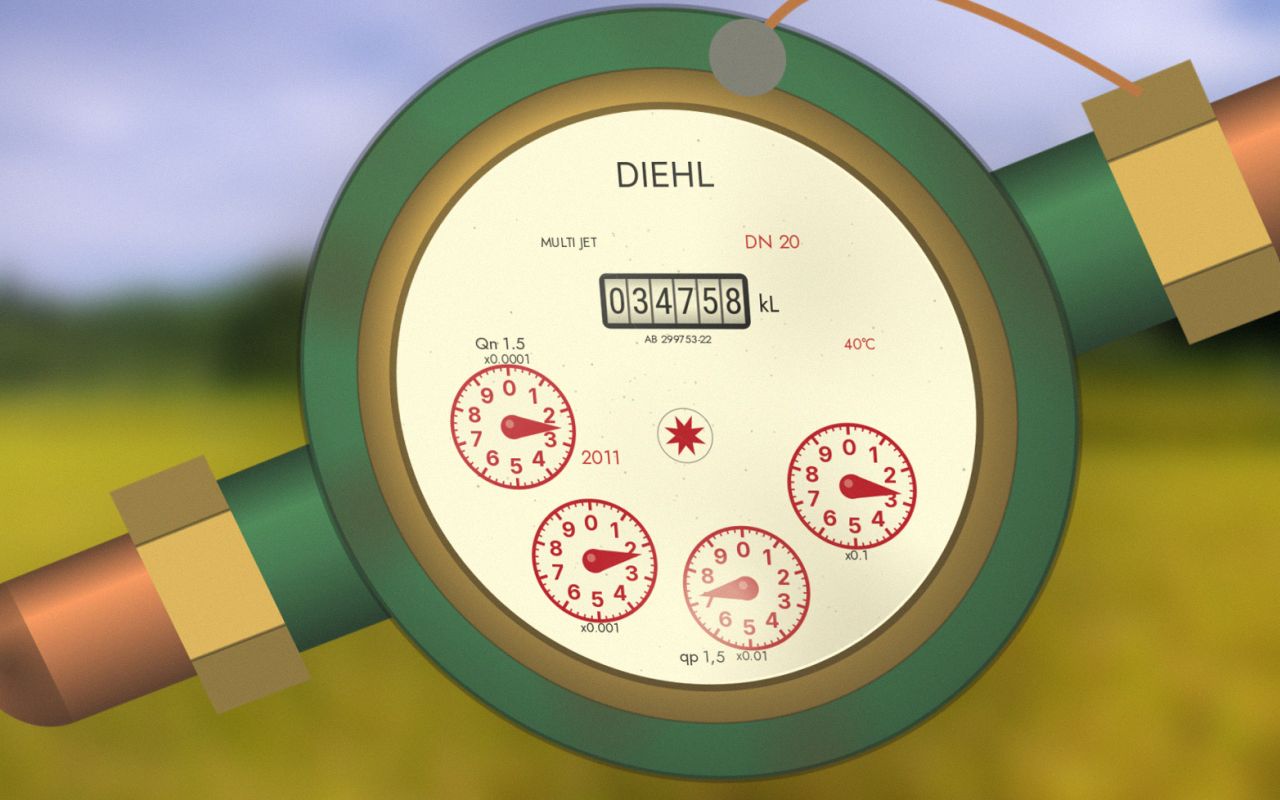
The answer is kL 34758.2722
